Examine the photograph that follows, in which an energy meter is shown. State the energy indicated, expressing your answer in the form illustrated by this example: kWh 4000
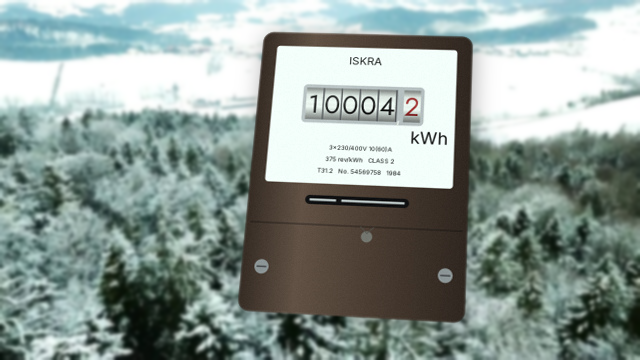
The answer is kWh 10004.2
